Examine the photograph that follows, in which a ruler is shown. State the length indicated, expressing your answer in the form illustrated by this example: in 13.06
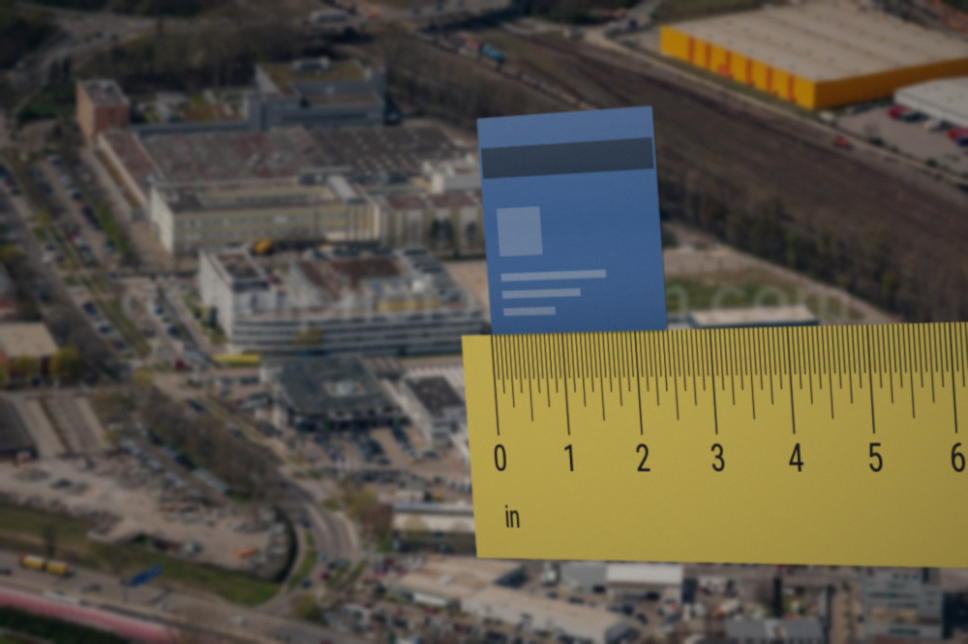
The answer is in 2.4375
